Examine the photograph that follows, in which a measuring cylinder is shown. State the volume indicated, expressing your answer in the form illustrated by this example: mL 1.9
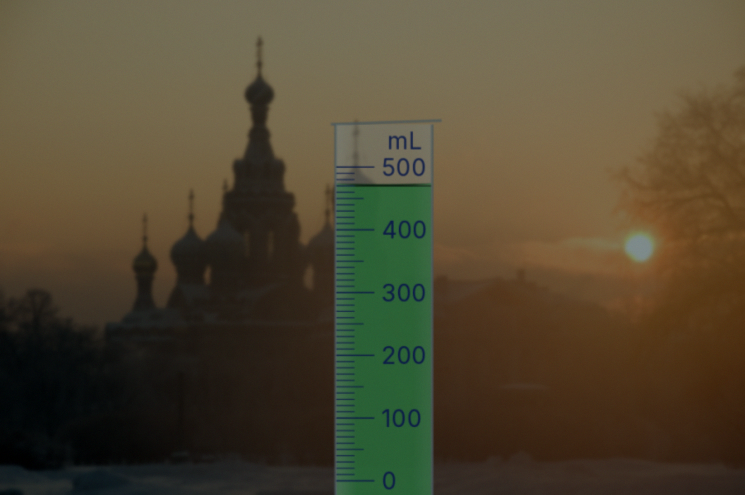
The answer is mL 470
